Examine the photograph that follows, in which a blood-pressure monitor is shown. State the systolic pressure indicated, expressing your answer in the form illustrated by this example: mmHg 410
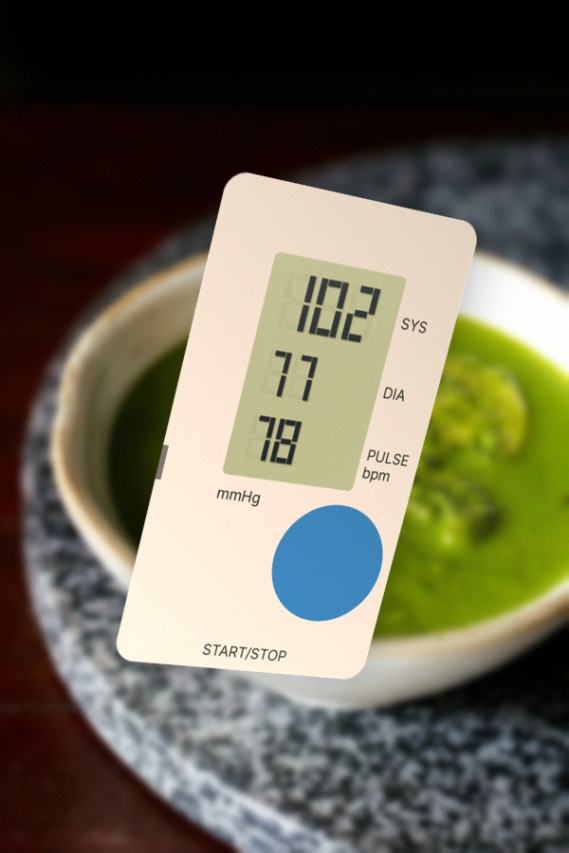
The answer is mmHg 102
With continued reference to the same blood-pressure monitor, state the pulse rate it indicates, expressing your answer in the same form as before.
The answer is bpm 78
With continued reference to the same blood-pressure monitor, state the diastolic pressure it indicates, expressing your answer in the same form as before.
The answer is mmHg 77
